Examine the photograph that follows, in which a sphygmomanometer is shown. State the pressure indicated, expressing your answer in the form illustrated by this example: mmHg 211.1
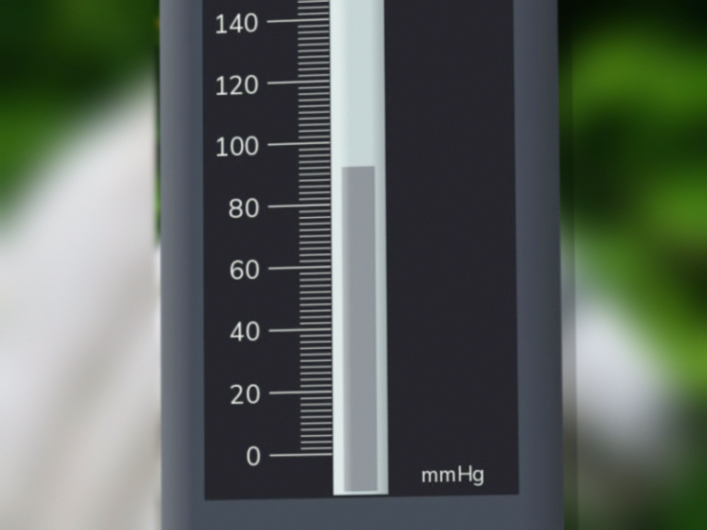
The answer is mmHg 92
